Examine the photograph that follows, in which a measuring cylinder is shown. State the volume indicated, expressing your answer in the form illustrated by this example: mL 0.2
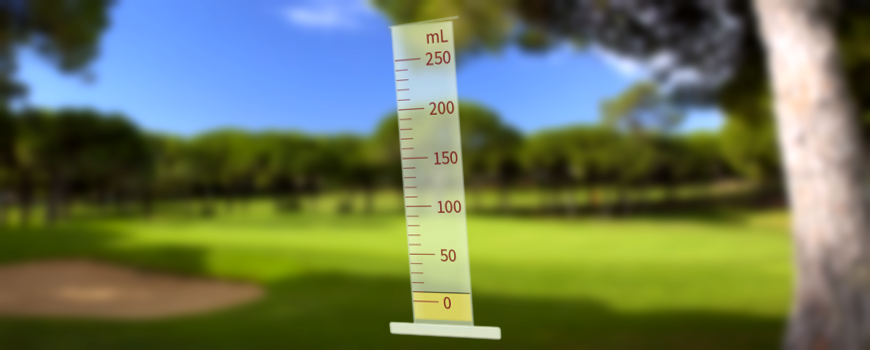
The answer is mL 10
